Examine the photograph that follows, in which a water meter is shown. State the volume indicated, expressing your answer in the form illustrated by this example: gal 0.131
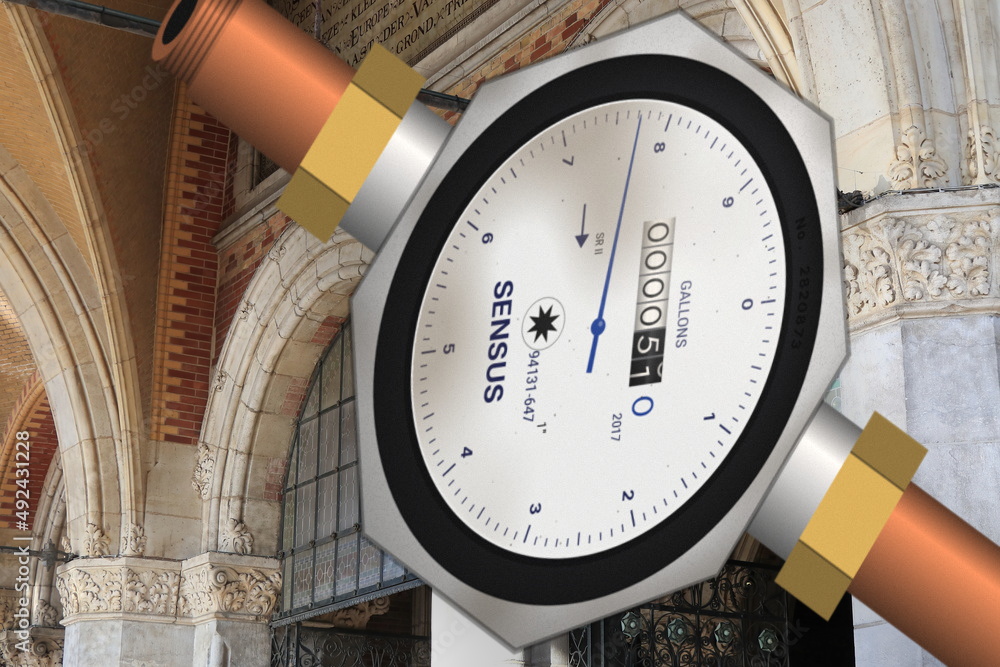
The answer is gal 507.7
